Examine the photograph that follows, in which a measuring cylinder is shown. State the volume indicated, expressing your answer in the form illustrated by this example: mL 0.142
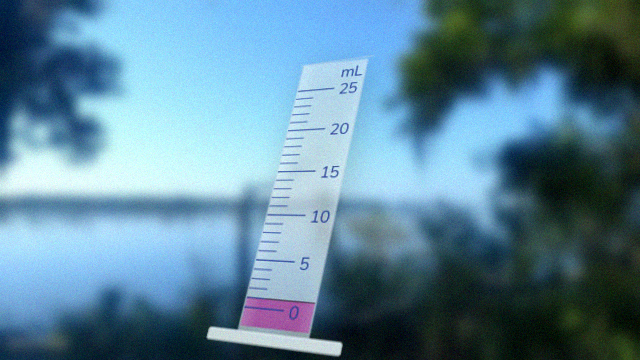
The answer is mL 1
